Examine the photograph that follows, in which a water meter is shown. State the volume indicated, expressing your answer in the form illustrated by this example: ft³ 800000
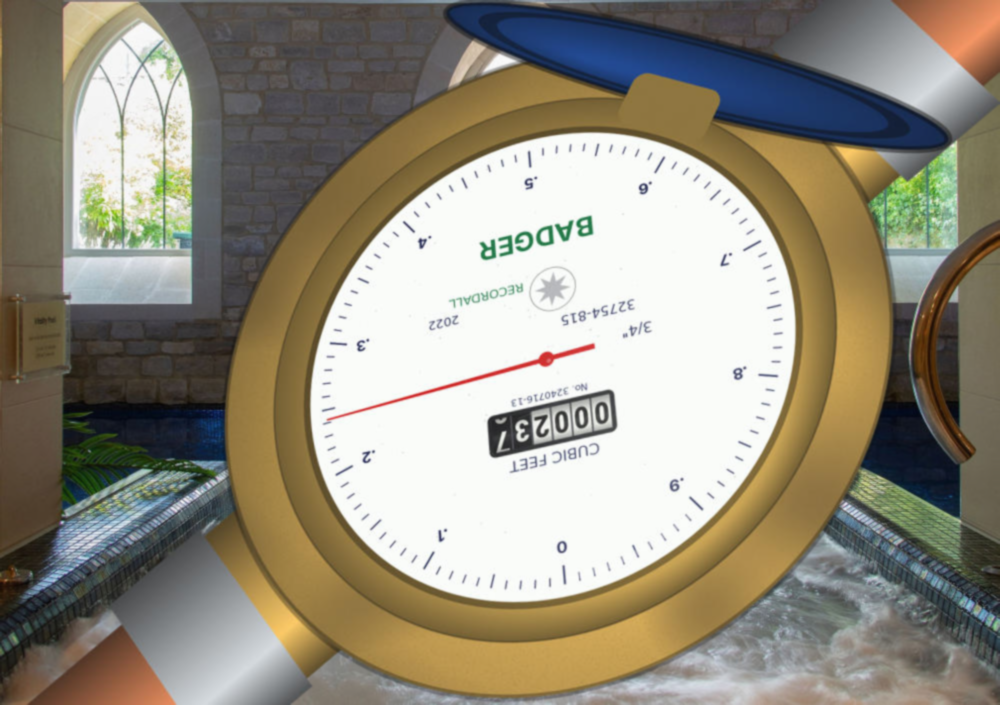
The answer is ft³ 237.24
